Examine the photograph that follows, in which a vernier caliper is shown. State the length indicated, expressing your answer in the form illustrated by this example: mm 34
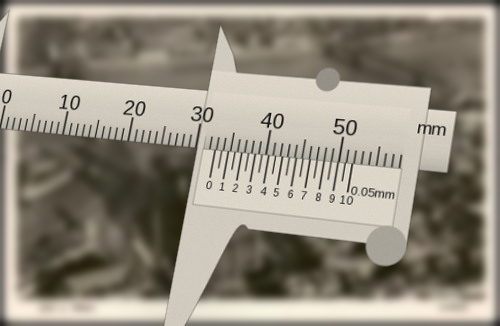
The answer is mm 32.8
